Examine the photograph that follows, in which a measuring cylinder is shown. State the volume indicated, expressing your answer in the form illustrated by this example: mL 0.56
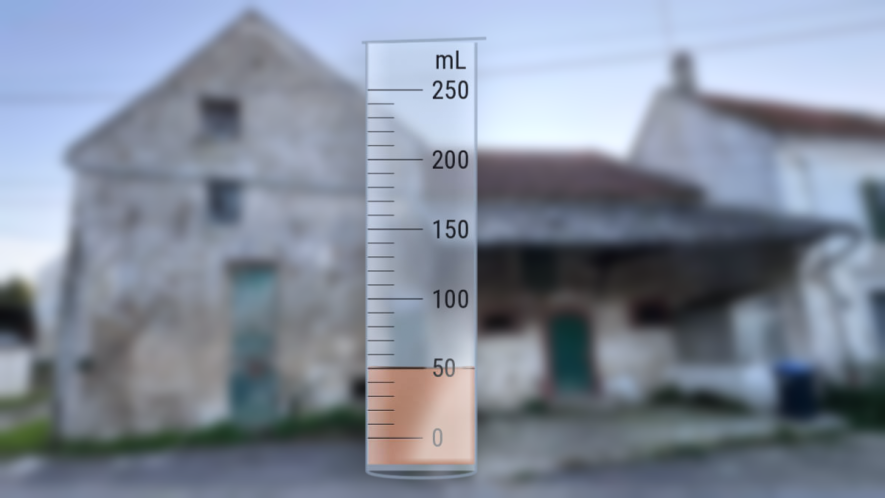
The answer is mL 50
